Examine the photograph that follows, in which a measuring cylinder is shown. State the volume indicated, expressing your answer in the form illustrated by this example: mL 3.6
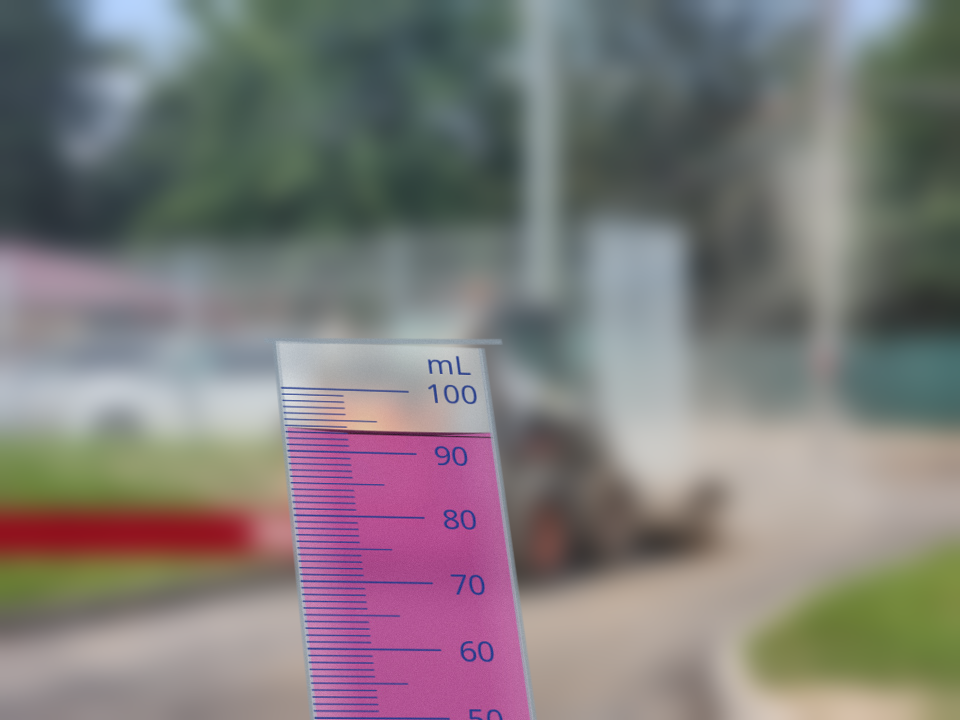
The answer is mL 93
